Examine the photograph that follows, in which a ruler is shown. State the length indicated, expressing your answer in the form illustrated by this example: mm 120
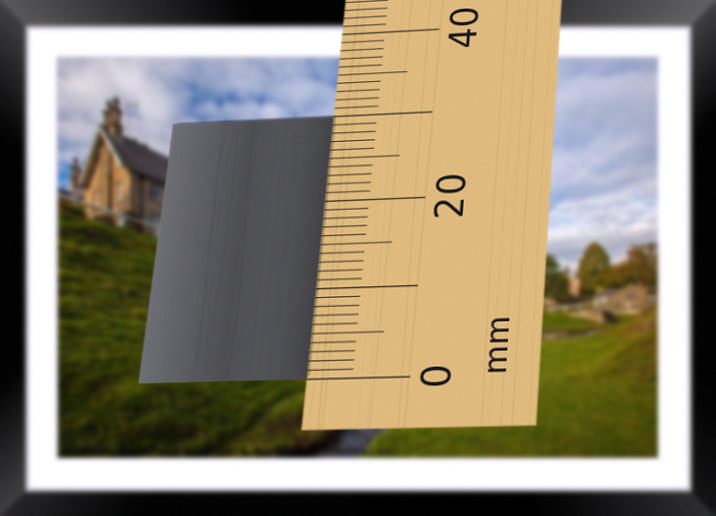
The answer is mm 30
